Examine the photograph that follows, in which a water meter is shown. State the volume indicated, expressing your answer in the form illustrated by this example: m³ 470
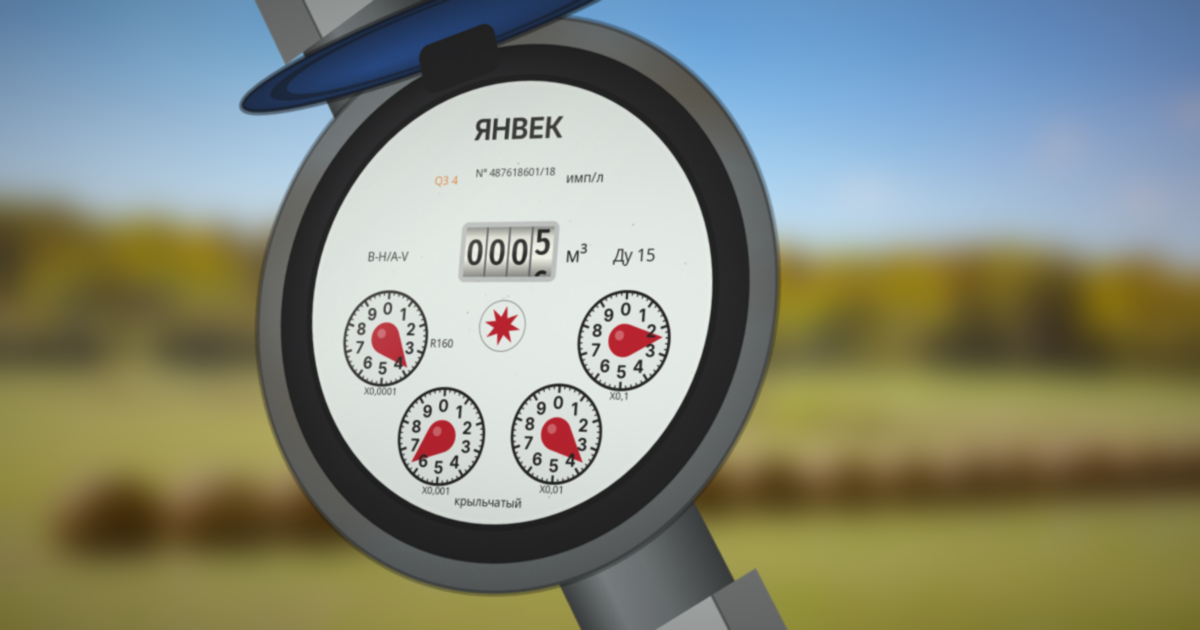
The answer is m³ 5.2363
